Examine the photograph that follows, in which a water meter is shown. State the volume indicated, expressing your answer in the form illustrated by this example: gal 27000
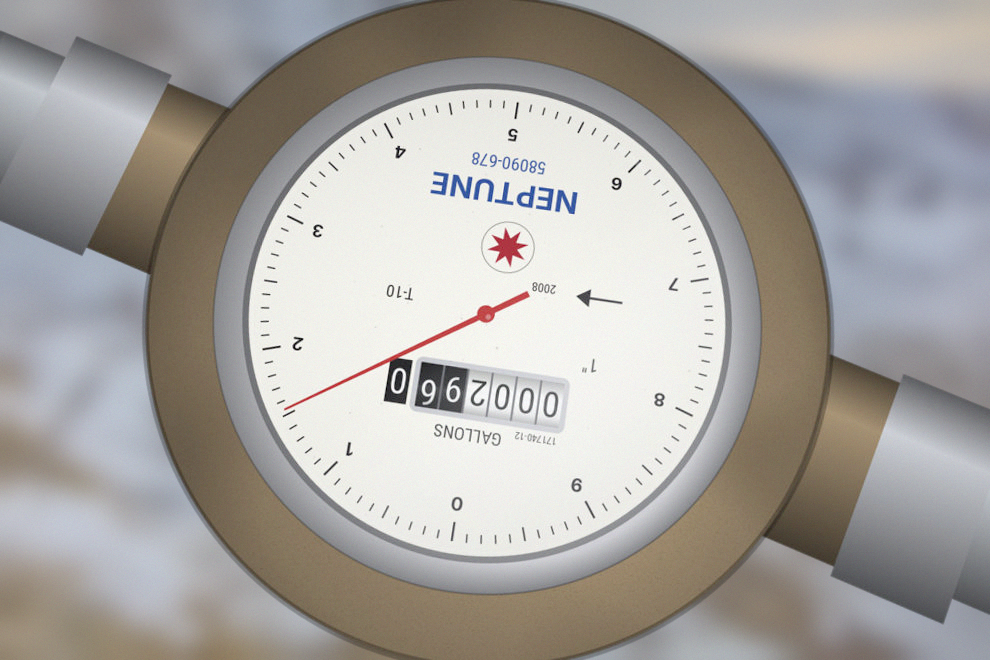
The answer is gal 2961.5
